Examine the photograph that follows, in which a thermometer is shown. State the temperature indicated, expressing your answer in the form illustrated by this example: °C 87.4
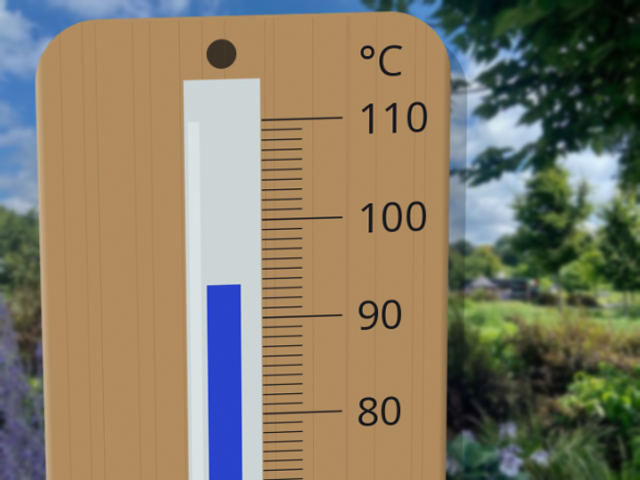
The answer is °C 93.5
